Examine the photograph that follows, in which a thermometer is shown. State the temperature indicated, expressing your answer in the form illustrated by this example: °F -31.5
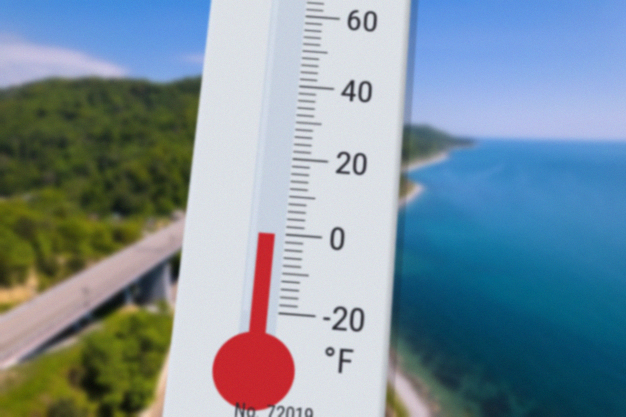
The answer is °F 0
